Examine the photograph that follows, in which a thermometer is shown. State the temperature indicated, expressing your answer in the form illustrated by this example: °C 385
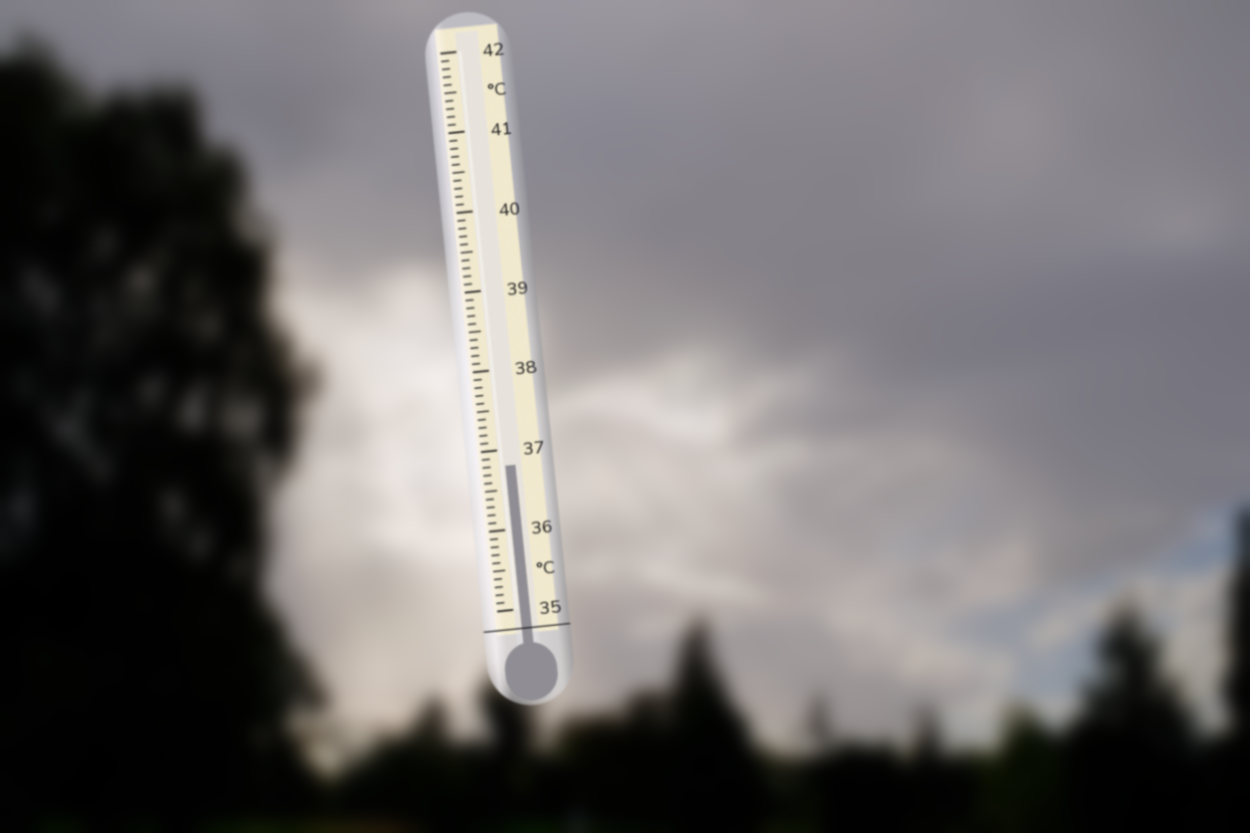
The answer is °C 36.8
